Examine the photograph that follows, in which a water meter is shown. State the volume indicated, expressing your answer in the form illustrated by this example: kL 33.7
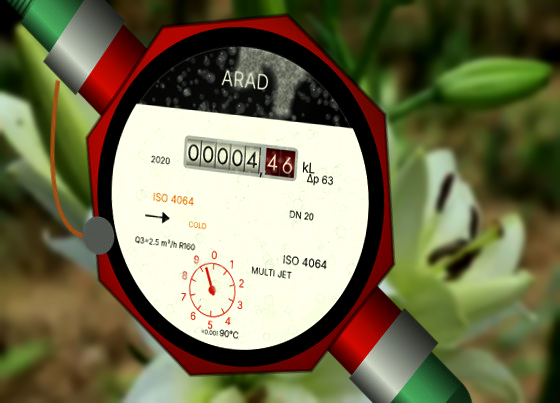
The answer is kL 4.459
